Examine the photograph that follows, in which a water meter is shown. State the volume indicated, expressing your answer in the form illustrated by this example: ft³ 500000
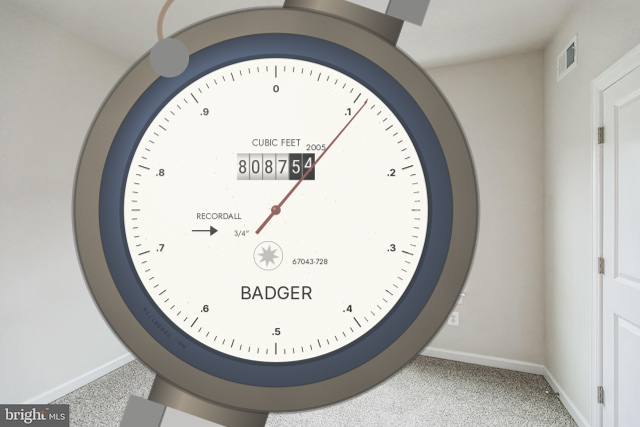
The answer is ft³ 808754.11
